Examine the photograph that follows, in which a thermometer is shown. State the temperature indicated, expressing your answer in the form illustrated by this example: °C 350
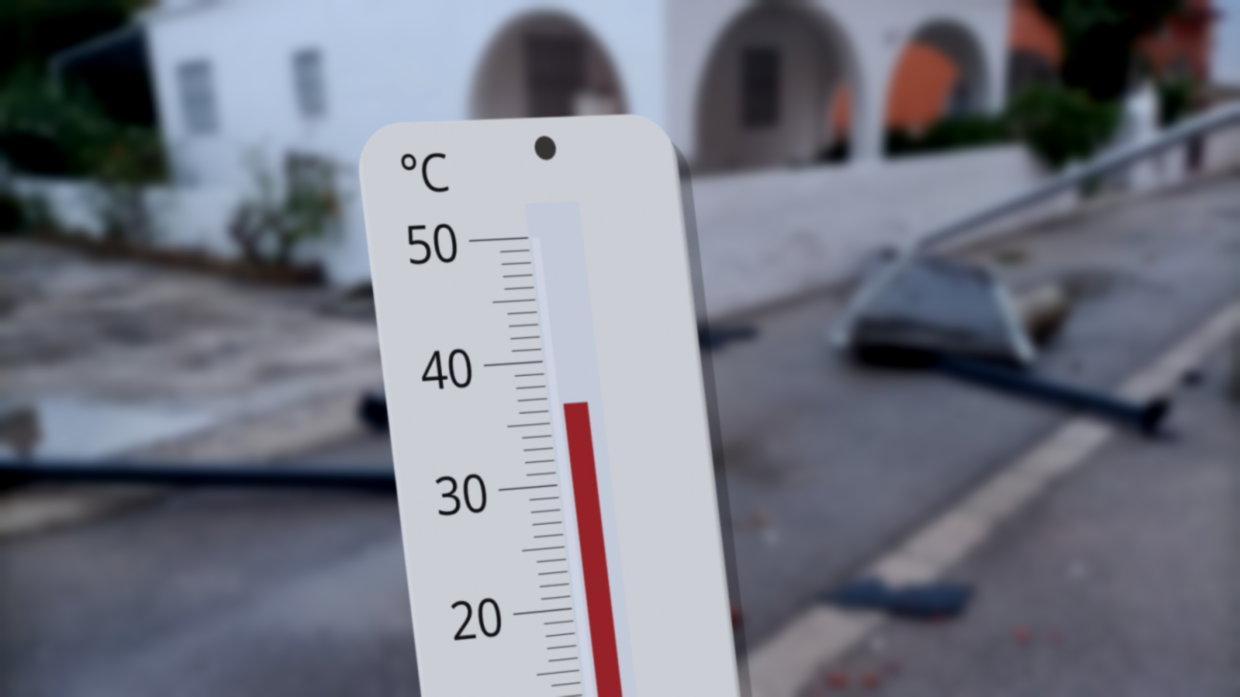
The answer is °C 36.5
